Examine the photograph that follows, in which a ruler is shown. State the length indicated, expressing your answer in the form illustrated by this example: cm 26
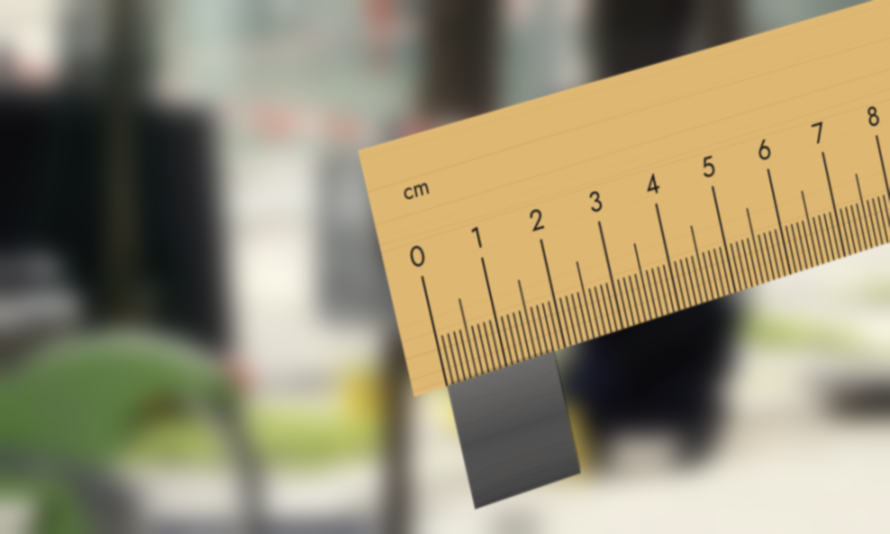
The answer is cm 1.8
